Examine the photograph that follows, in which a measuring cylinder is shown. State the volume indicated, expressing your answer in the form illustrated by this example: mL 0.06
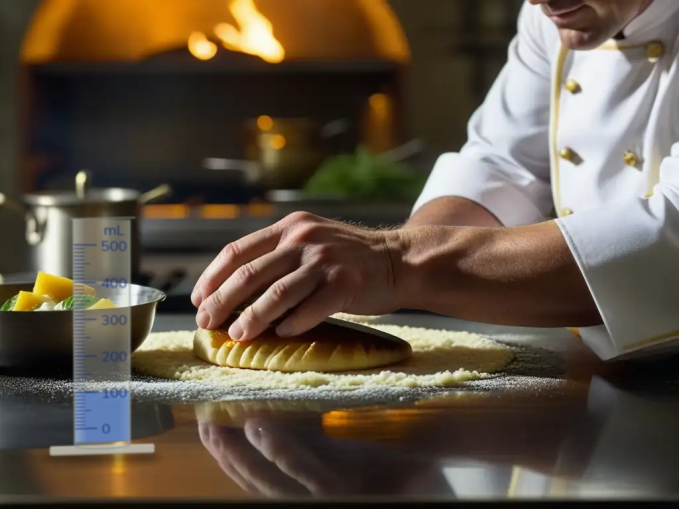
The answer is mL 100
